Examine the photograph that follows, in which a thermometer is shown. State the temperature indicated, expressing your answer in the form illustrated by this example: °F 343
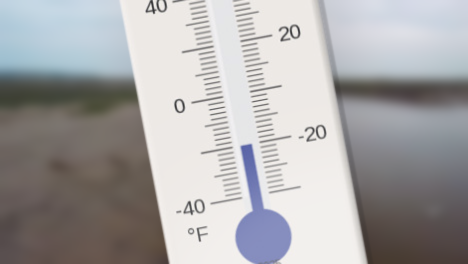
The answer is °F -20
